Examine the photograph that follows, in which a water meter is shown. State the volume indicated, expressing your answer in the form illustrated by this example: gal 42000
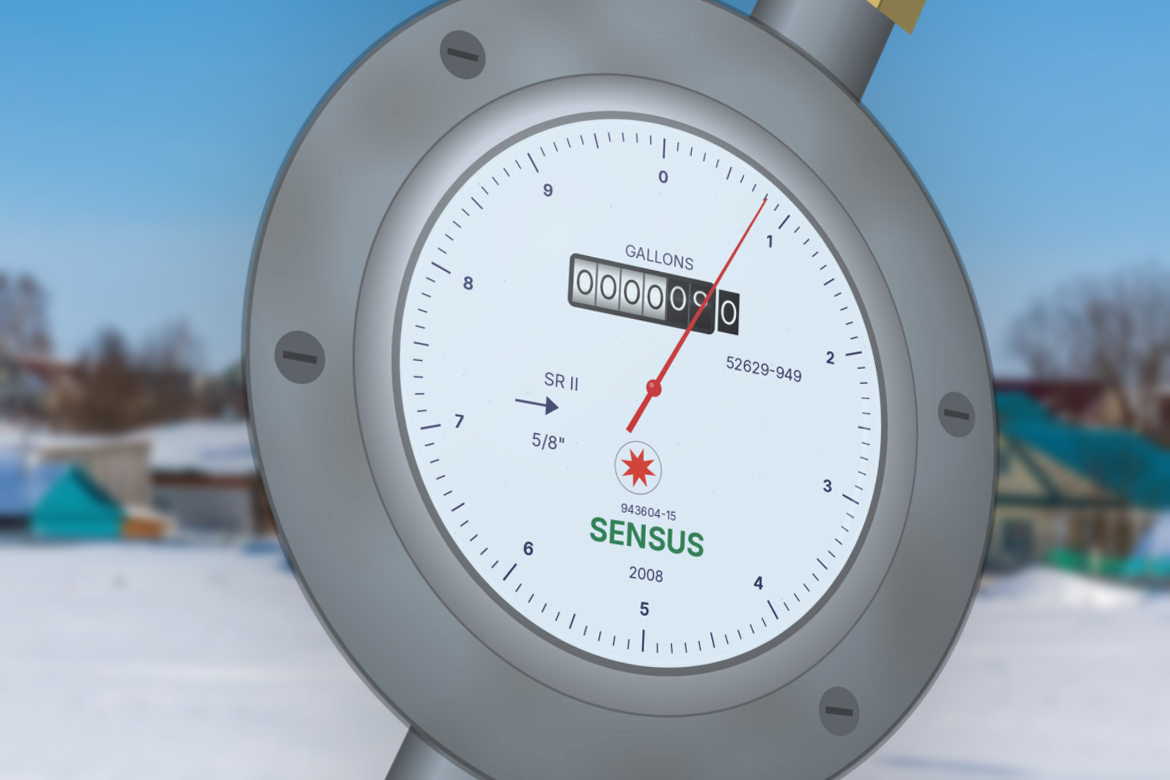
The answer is gal 90.8
